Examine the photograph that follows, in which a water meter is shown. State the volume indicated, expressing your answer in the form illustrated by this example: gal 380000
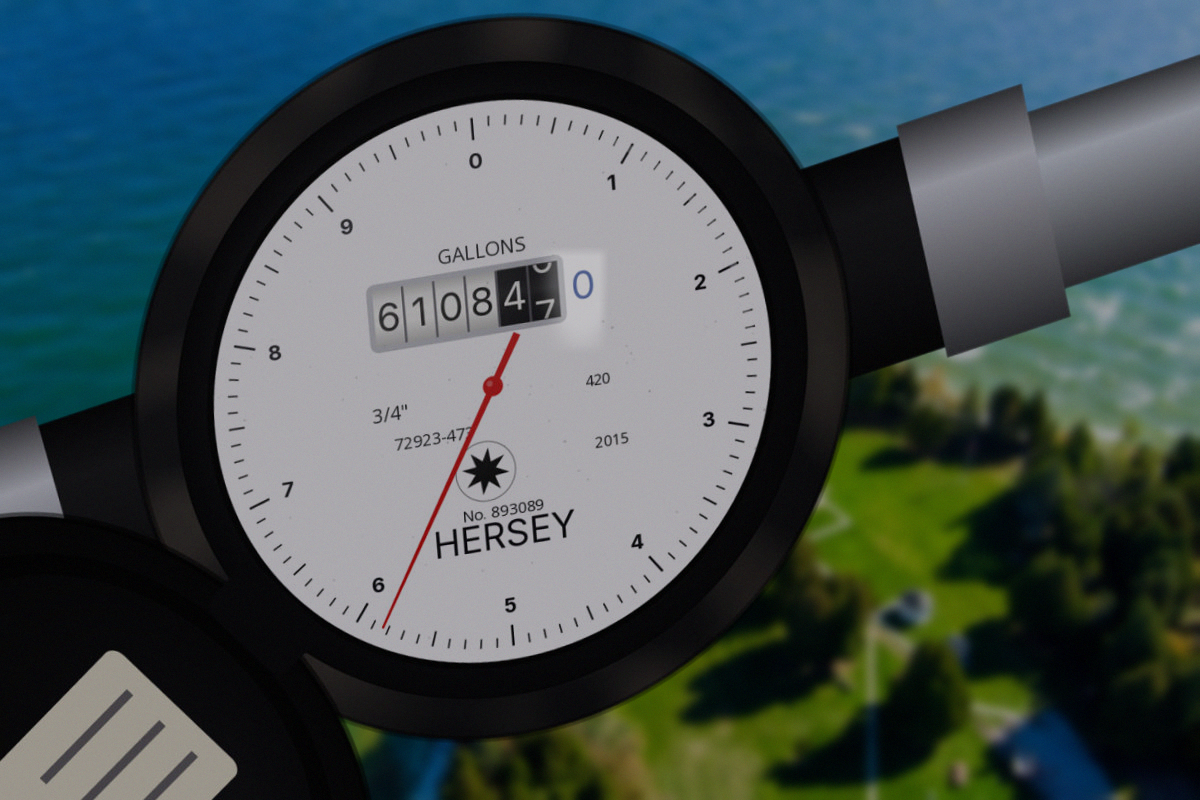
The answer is gal 6108465.8
